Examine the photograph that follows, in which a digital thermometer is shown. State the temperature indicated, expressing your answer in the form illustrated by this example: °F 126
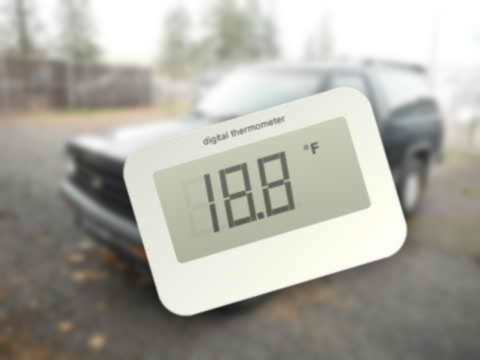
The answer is °F 18.8
